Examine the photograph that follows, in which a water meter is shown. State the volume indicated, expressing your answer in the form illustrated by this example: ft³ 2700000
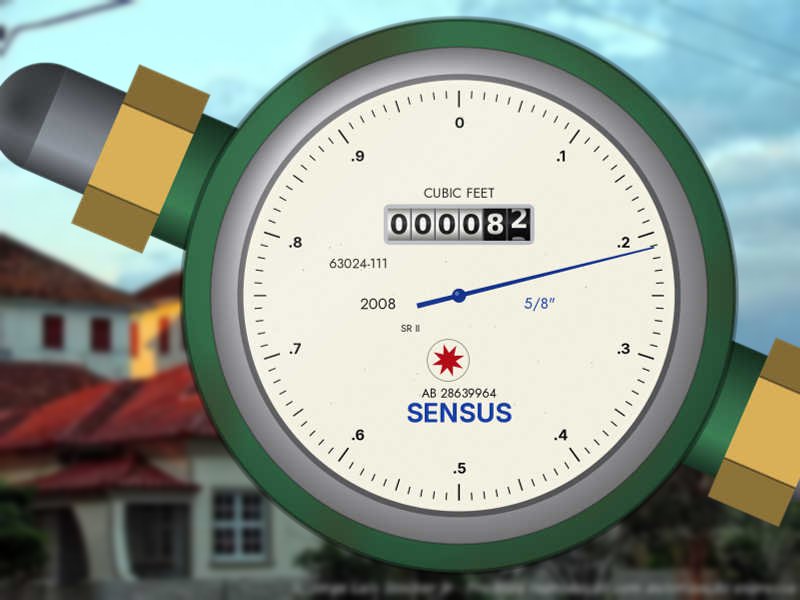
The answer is ft³ 82.21
